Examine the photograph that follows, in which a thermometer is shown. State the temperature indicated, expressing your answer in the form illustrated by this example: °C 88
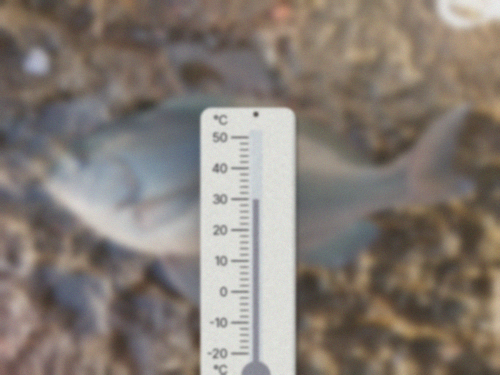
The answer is °C 30
